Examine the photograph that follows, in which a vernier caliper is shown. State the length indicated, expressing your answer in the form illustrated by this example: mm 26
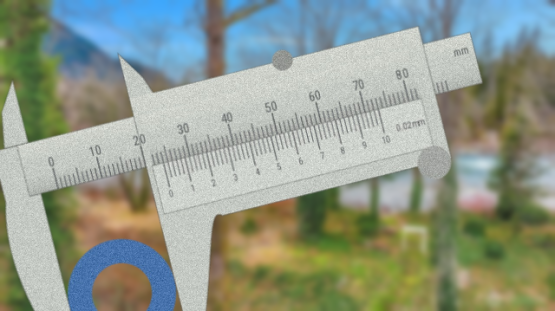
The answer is mm 24.0
